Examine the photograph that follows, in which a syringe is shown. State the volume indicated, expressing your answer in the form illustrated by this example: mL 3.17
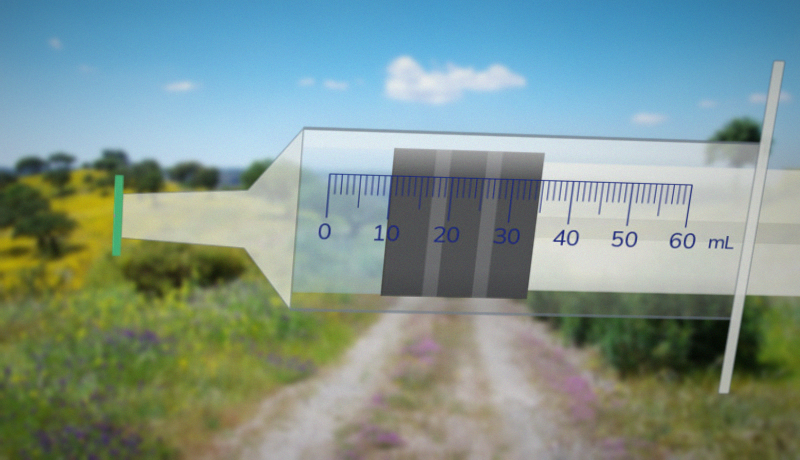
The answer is mL 10
